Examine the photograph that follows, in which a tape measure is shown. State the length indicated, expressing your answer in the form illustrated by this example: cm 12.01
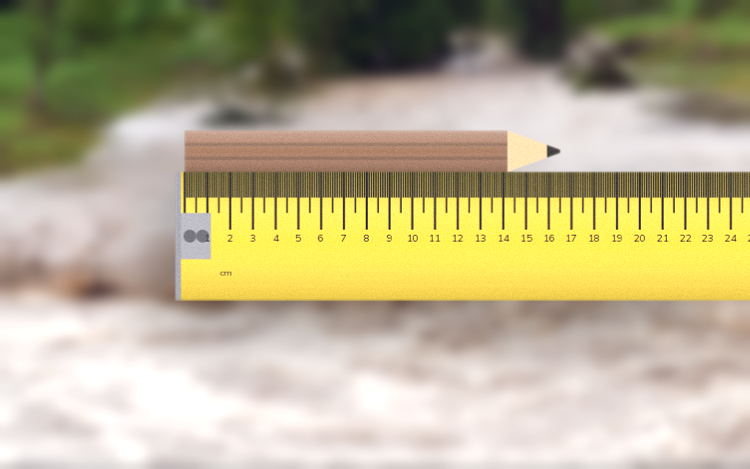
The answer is cm 16.5
